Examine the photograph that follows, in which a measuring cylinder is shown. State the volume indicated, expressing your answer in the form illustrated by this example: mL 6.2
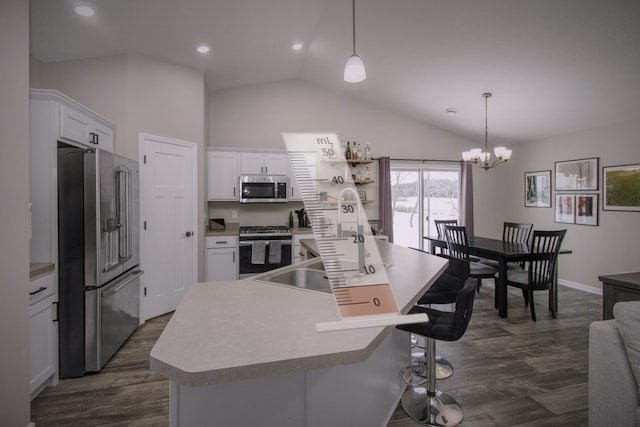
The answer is mL 5
